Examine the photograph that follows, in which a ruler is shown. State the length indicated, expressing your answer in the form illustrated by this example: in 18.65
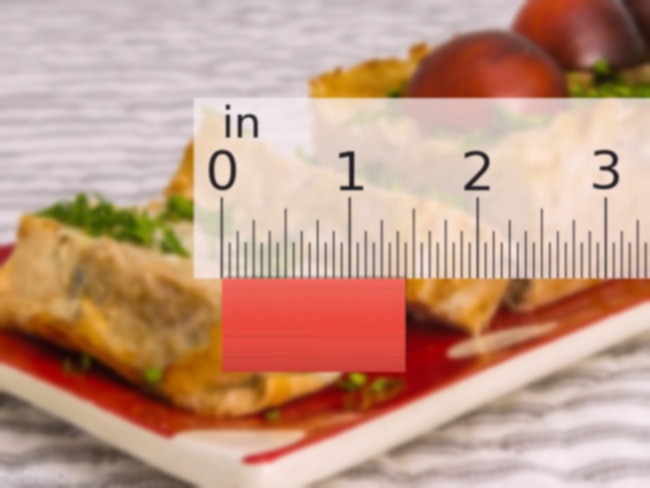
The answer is in 1.4375
